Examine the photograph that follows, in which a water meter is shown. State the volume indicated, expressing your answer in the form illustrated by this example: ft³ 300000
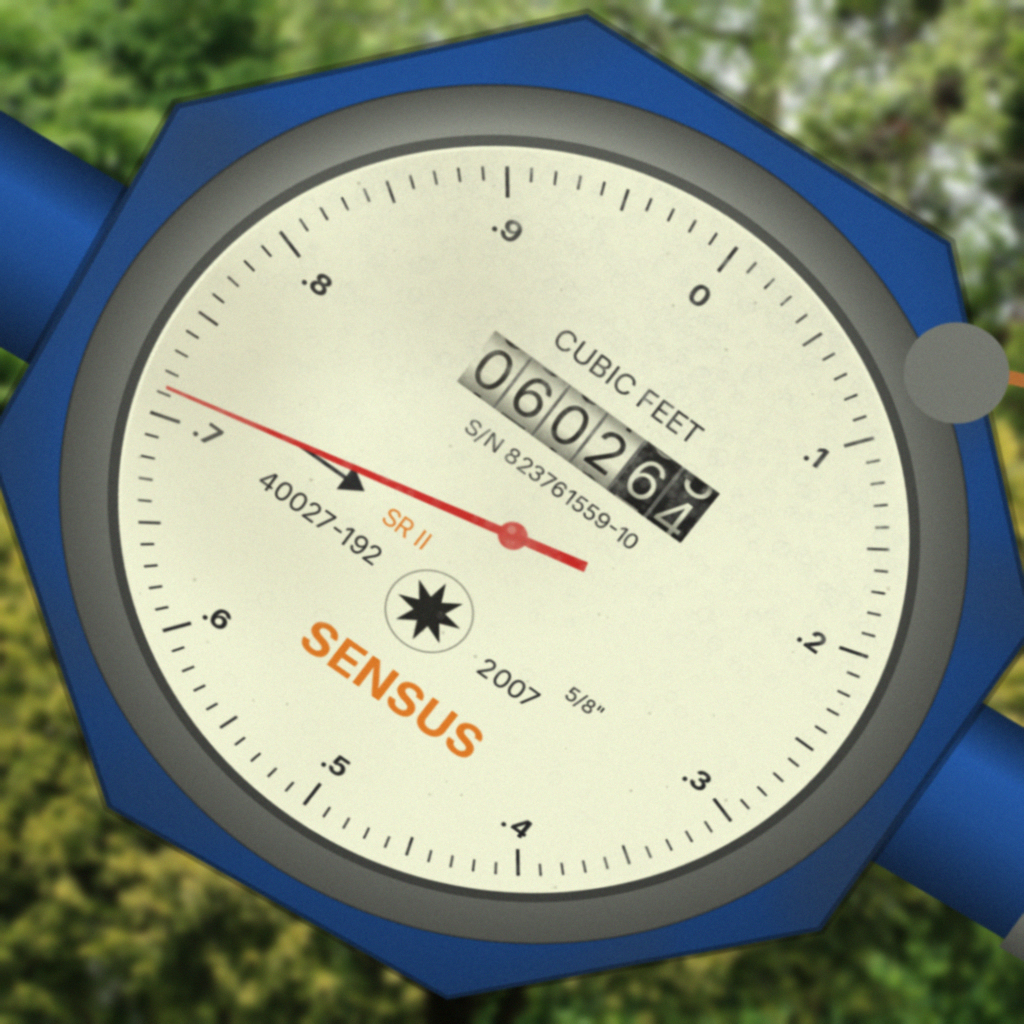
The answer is ft³ 60263.71
